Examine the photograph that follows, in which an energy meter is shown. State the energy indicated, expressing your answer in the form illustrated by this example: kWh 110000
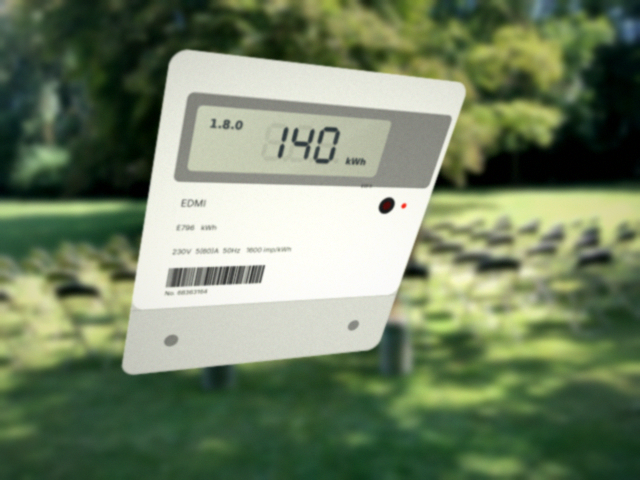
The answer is kWh 140
